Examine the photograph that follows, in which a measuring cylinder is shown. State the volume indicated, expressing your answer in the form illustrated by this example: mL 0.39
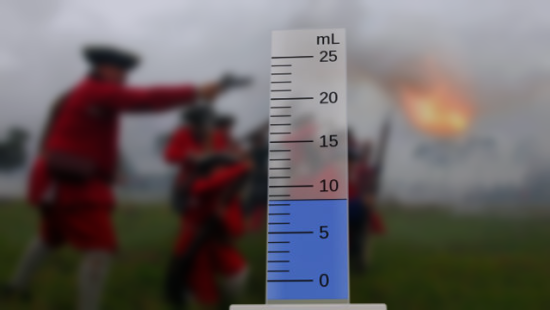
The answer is mL 8.5
